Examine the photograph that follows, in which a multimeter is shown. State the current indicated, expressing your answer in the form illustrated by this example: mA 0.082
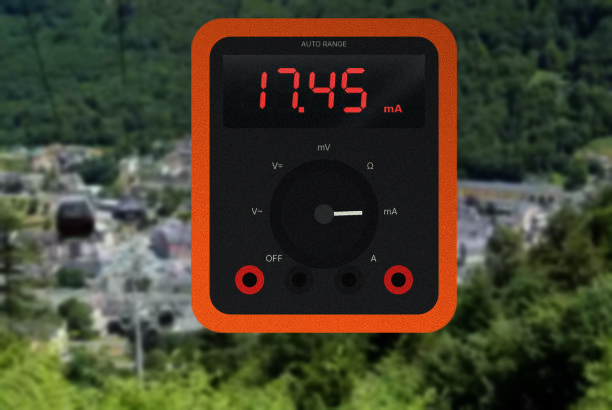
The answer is mA 17.45
